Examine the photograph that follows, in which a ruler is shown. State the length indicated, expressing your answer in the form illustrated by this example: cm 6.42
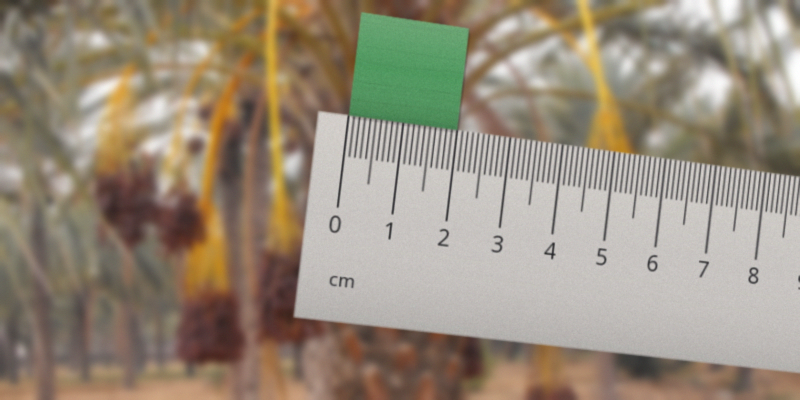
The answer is cm 2
